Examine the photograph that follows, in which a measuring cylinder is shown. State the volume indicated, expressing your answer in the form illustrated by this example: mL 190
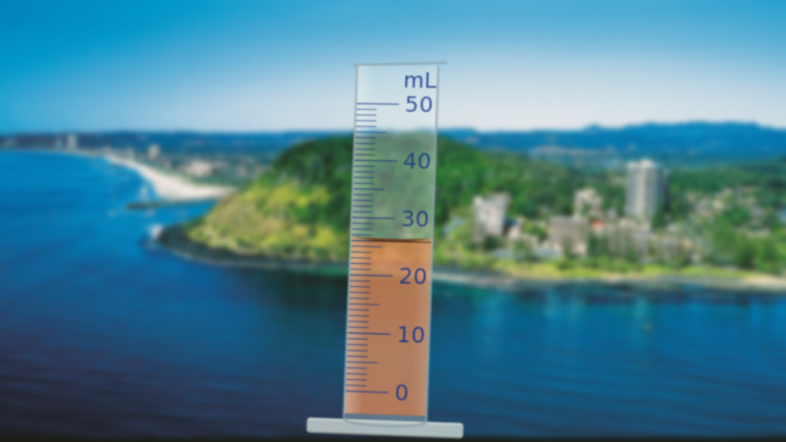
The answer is mL 26
